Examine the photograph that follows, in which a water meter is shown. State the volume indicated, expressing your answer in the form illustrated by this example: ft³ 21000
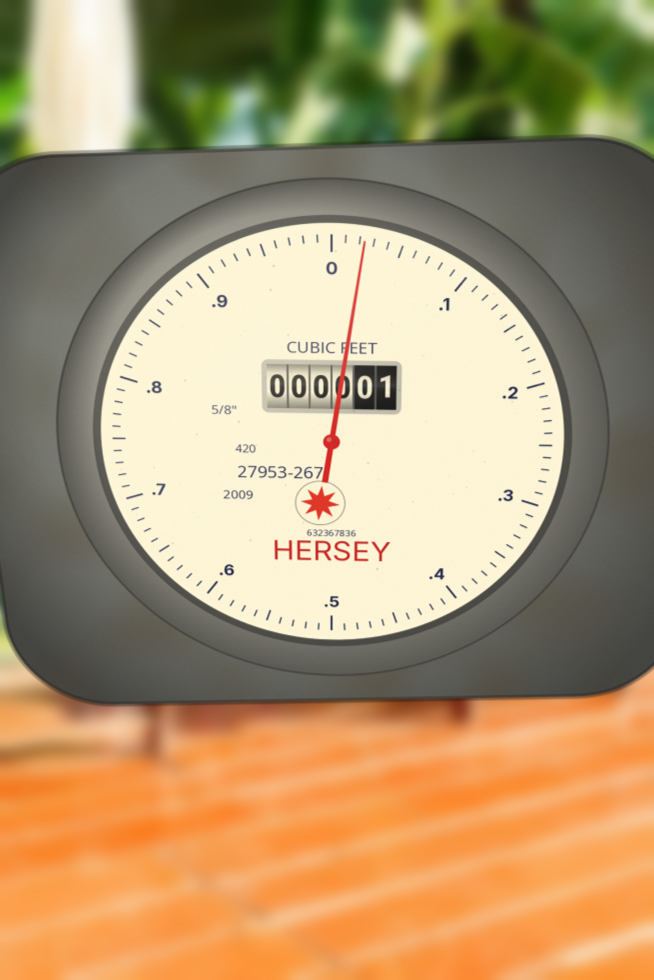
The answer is ft³ 1.02
